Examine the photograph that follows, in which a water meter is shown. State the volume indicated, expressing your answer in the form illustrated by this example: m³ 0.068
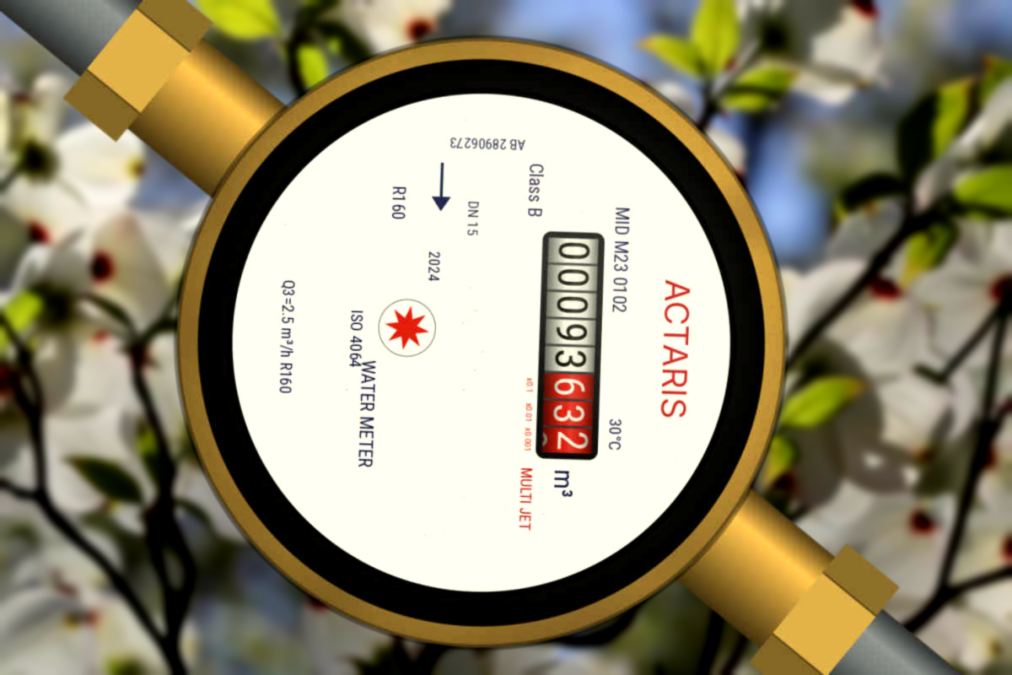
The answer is m³ 93.632
